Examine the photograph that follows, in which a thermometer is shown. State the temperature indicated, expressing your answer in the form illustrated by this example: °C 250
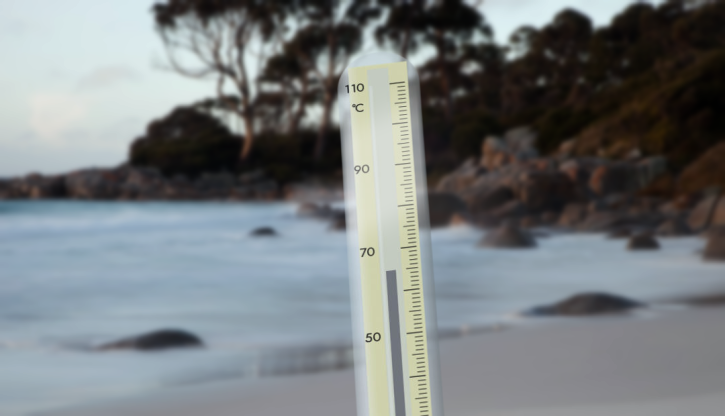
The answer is °C 65
